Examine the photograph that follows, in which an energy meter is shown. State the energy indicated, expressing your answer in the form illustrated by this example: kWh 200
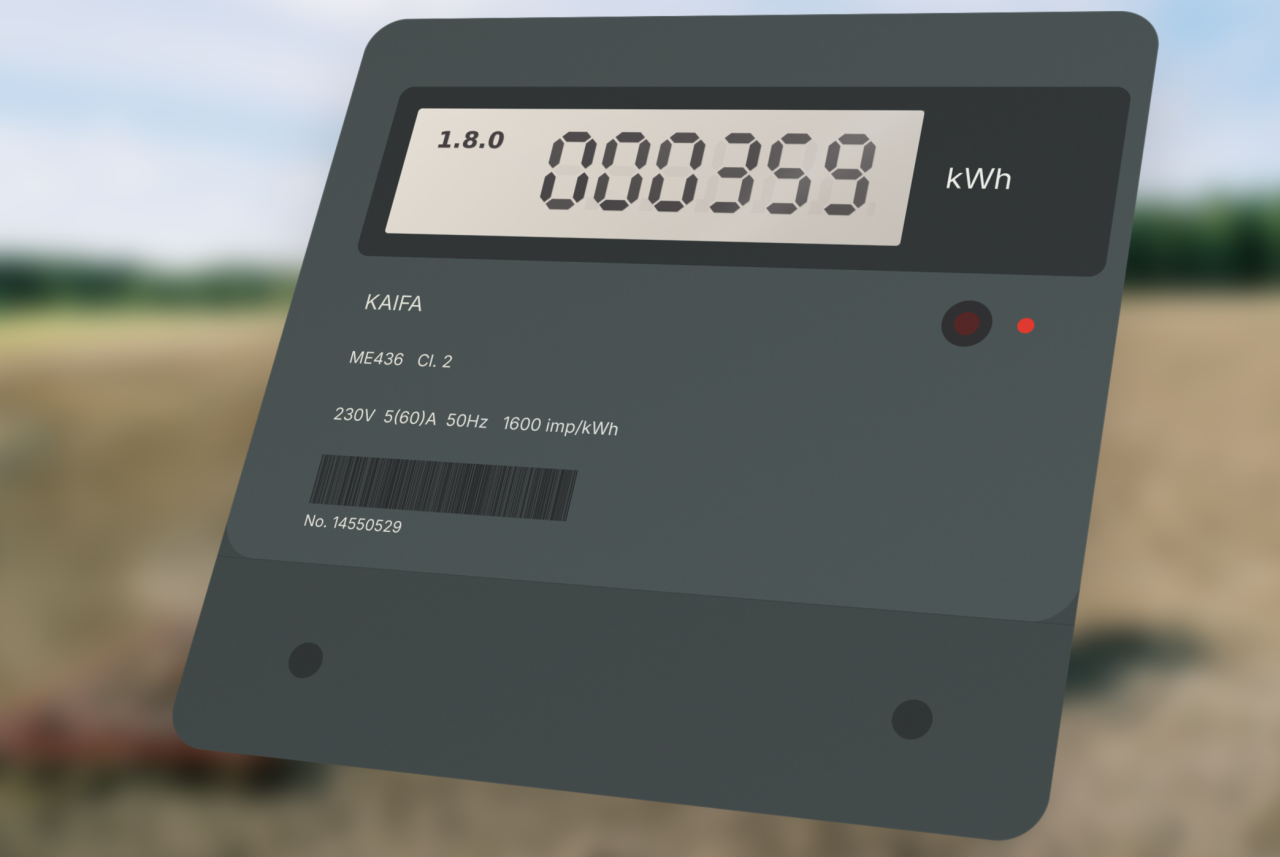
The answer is kWh 359
